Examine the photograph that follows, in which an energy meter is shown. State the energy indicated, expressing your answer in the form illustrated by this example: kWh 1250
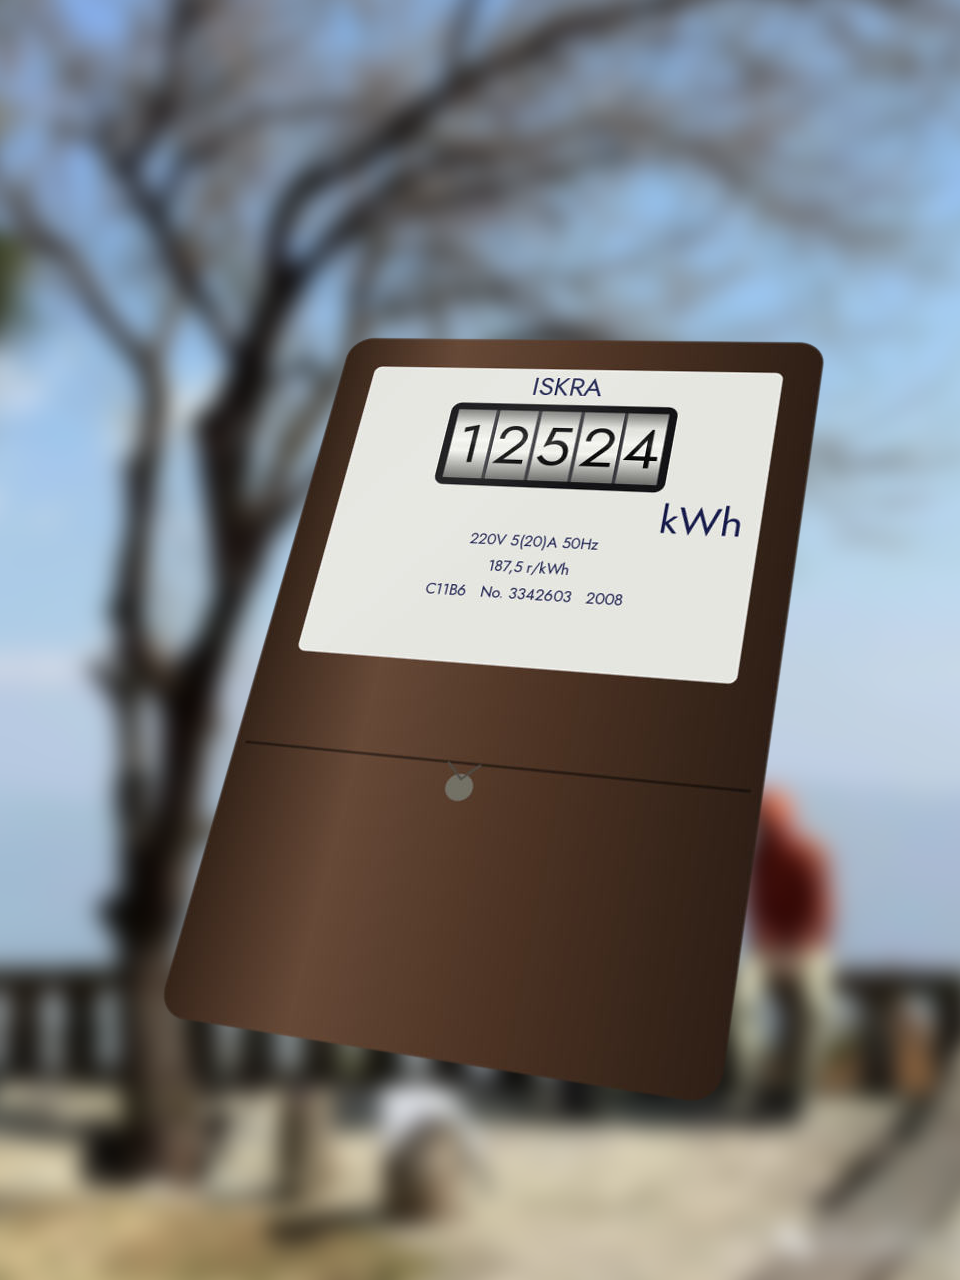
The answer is kWh 12524
